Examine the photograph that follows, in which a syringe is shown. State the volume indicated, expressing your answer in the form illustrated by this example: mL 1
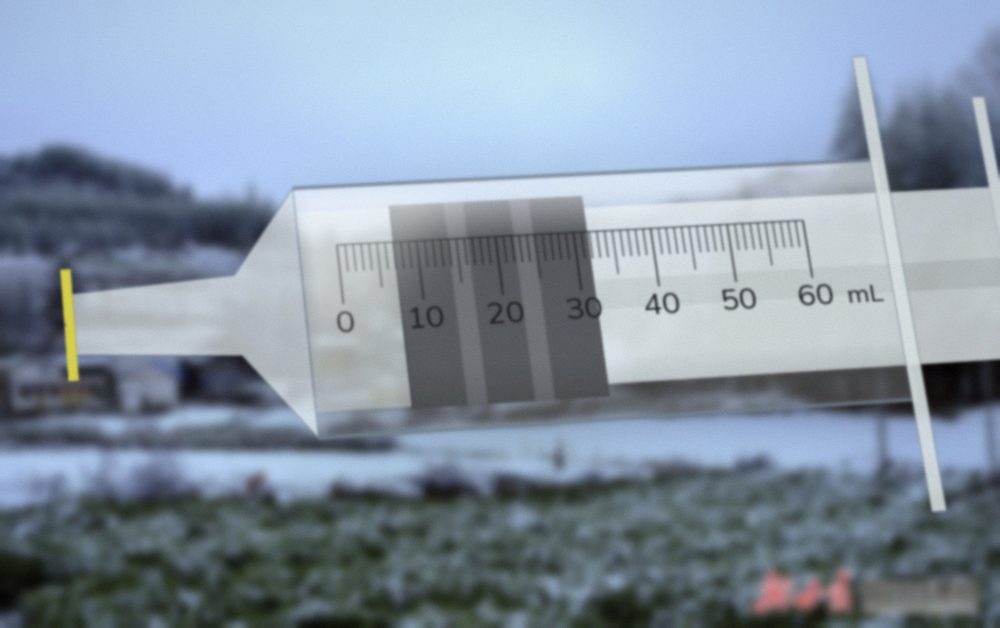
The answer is mL 7
